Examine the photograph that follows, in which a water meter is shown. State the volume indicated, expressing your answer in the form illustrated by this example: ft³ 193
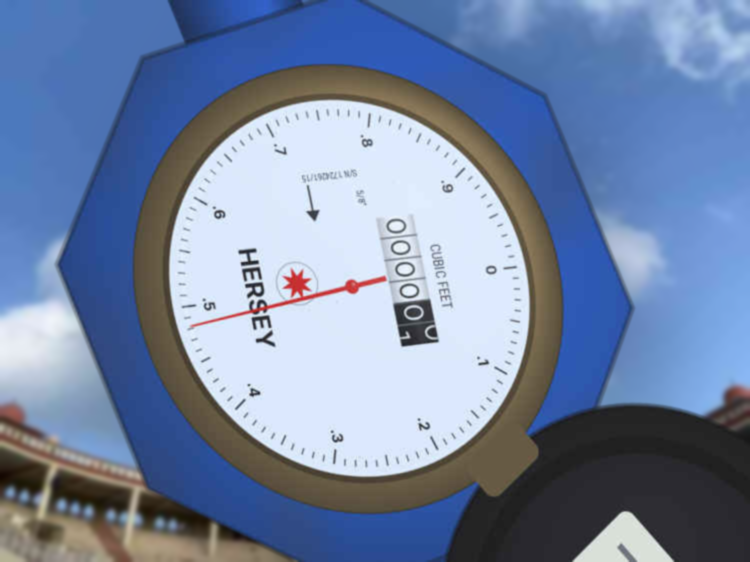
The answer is ft³ 0.48
